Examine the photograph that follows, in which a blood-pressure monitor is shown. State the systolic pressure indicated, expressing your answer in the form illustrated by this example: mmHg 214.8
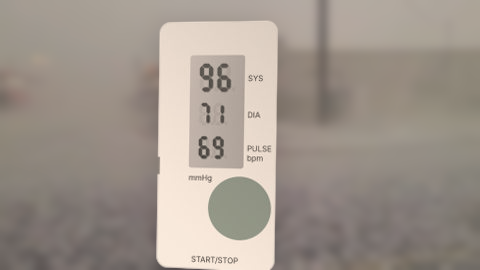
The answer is mmHg 96
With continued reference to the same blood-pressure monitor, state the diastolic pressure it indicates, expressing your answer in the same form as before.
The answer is mmHg 71
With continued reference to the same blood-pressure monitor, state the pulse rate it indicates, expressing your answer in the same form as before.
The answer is bpm 69
